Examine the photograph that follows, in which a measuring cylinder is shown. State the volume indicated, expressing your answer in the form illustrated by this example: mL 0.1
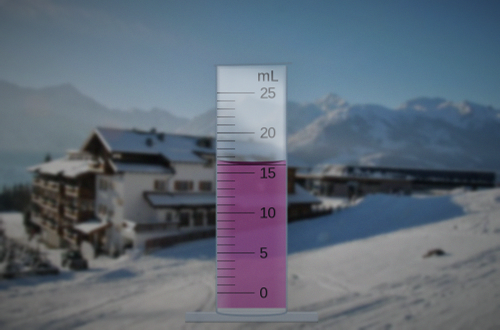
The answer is mL 16
